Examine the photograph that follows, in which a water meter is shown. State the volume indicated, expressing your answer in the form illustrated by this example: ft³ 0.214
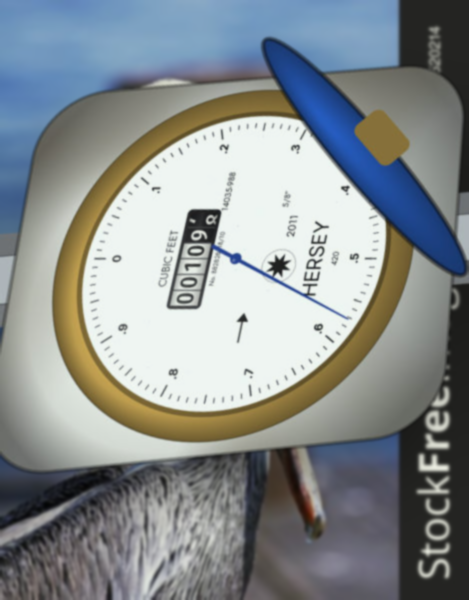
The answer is ft³ 1097.57
